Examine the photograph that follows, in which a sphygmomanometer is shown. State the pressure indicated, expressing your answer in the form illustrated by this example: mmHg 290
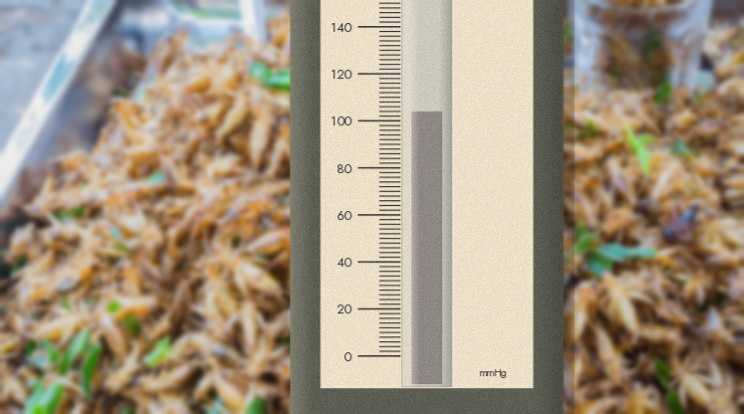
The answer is mmHg 104
